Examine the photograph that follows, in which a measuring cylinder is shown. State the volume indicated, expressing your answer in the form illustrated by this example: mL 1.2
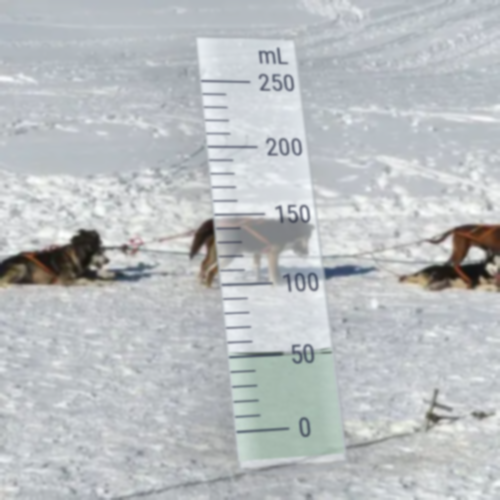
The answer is mL 50
